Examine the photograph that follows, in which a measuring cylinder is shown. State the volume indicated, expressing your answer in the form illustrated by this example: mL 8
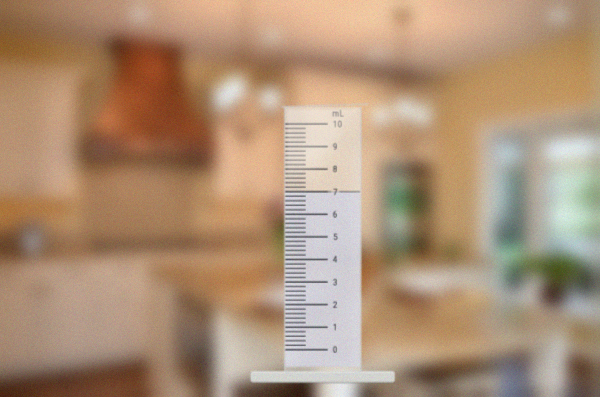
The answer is mL 7
